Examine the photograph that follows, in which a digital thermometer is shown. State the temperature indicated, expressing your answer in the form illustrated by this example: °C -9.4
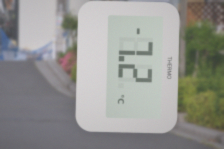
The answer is °C -7.2
